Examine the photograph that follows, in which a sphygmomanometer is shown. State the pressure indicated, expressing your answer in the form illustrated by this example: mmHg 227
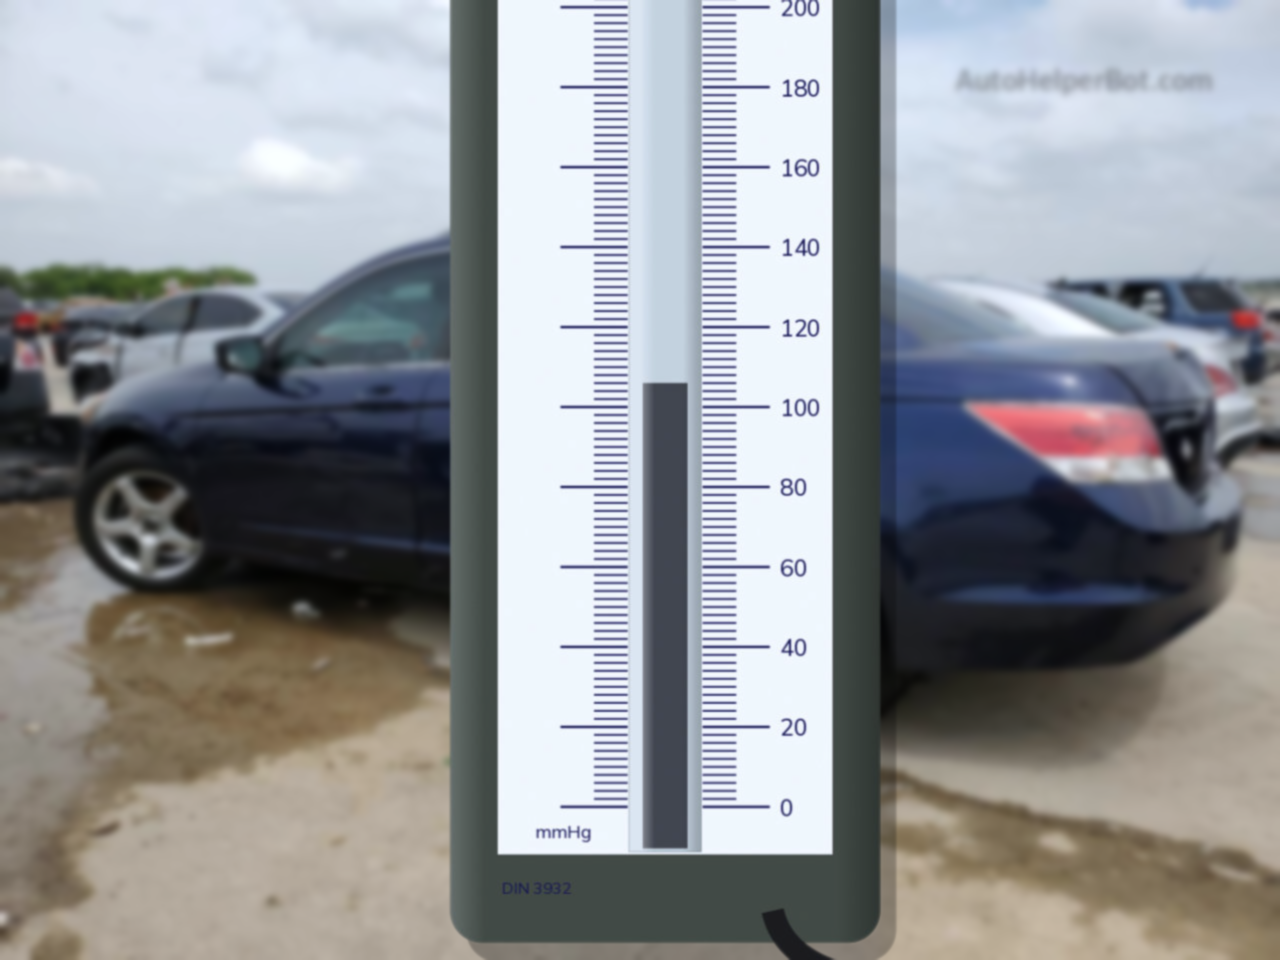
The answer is mmHg 106
